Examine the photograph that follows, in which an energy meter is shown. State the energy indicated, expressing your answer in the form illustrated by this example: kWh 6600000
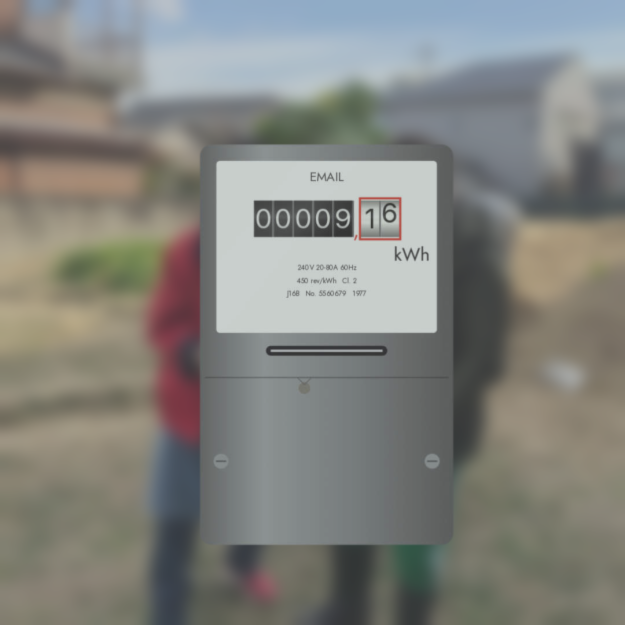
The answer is kWh 9.16
